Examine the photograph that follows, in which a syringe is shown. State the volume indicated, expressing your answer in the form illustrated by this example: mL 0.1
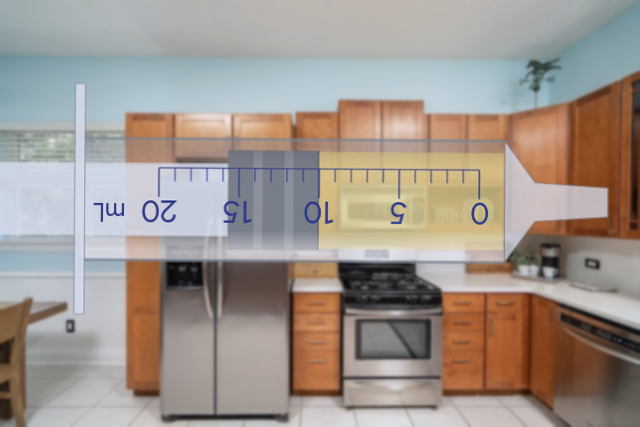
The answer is mL 10
